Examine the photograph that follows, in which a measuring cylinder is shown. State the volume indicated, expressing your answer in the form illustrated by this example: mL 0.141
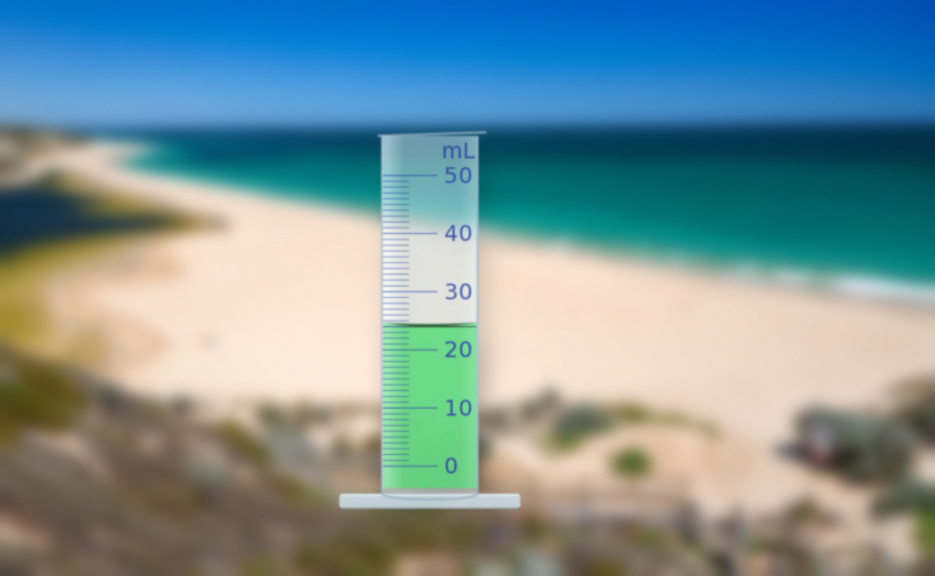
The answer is mL 24
